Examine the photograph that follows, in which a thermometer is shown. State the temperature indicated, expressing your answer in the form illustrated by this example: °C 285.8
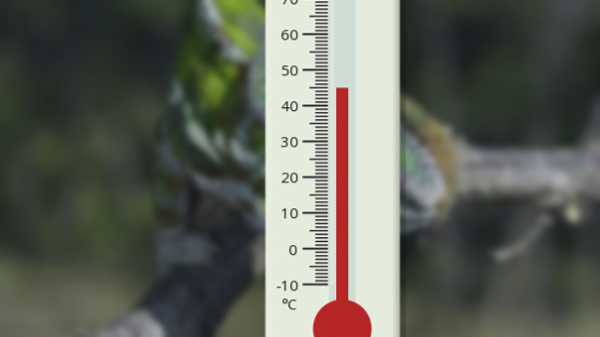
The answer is °C 45
